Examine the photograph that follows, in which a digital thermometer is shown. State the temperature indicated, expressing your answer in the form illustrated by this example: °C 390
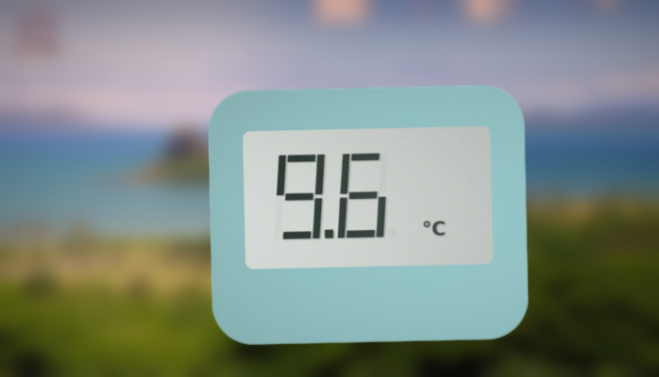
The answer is °C 9.6
